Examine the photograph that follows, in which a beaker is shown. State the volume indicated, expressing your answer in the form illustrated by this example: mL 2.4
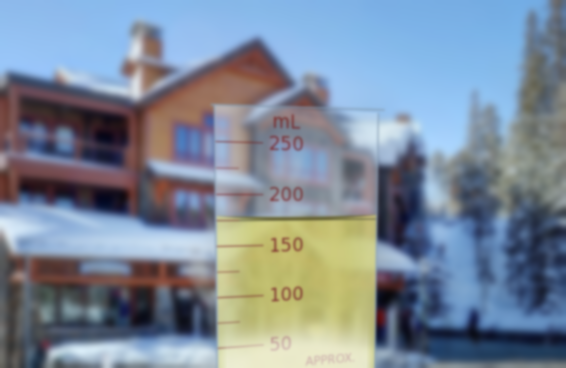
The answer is mL 175
